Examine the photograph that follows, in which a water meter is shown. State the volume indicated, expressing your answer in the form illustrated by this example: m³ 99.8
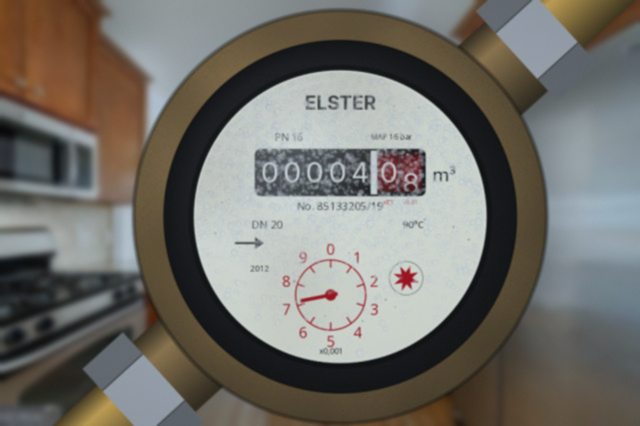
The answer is m³ 4.077
